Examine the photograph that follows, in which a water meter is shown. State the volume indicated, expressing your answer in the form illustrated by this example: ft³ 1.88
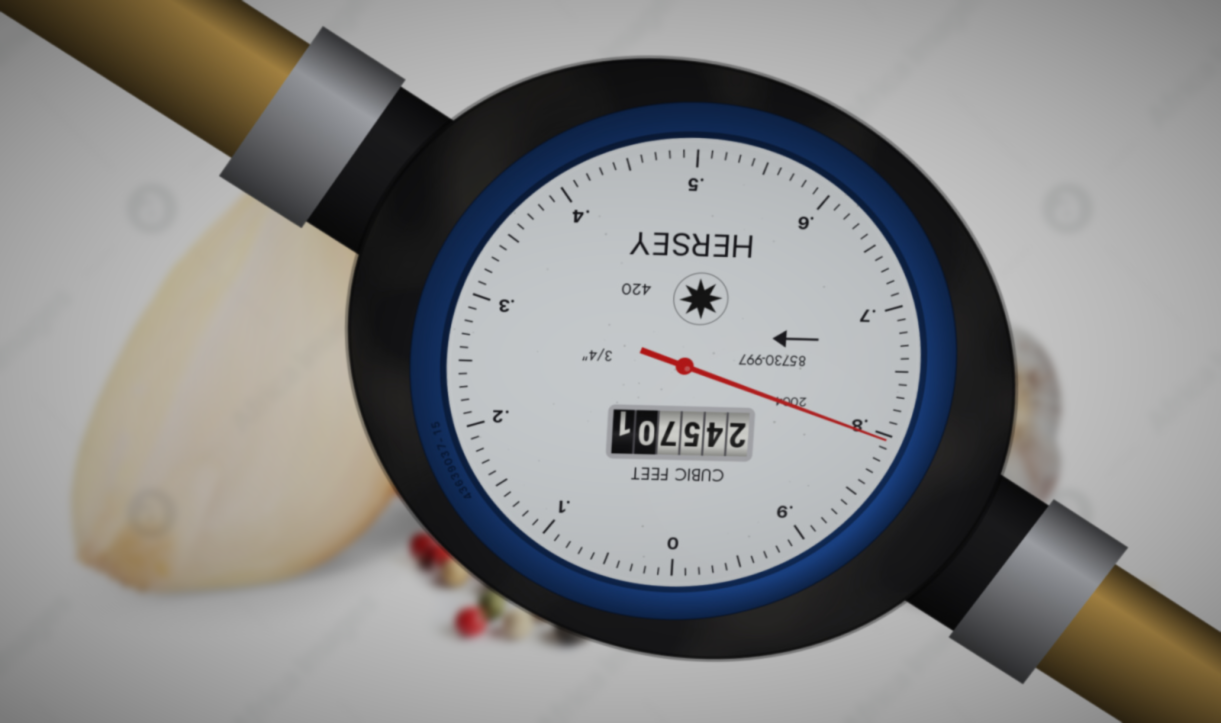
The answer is ft³ 245700.80
